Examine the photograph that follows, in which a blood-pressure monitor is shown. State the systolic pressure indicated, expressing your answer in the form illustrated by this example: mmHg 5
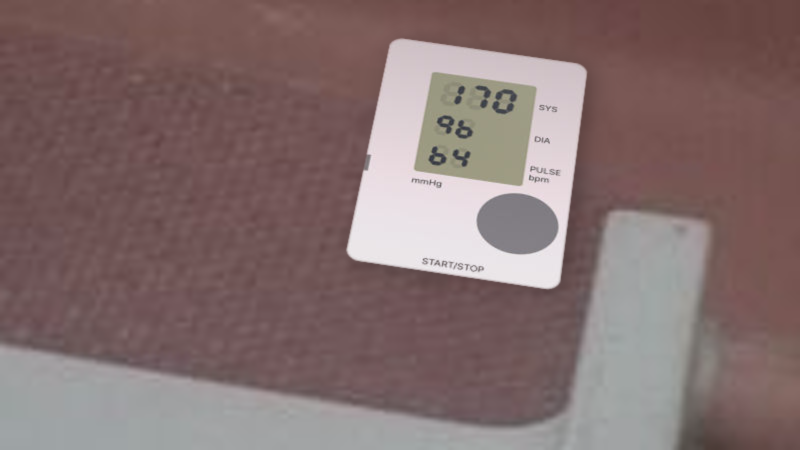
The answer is mmHg 170
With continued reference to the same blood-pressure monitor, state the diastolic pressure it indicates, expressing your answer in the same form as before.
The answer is mmHg 96
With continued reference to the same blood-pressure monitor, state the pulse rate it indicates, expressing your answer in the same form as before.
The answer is bpm 64
